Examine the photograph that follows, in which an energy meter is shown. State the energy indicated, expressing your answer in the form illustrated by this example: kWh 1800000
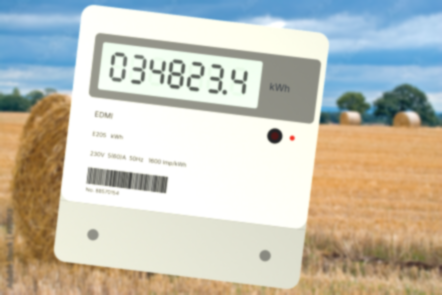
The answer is kWh 34823.4
